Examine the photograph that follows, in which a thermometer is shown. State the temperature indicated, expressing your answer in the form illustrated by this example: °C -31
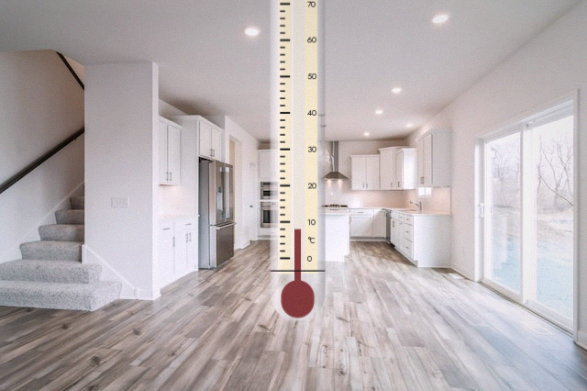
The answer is °C 8
